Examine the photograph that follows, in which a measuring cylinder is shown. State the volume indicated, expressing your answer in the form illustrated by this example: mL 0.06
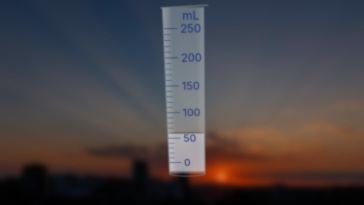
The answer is mL 60
